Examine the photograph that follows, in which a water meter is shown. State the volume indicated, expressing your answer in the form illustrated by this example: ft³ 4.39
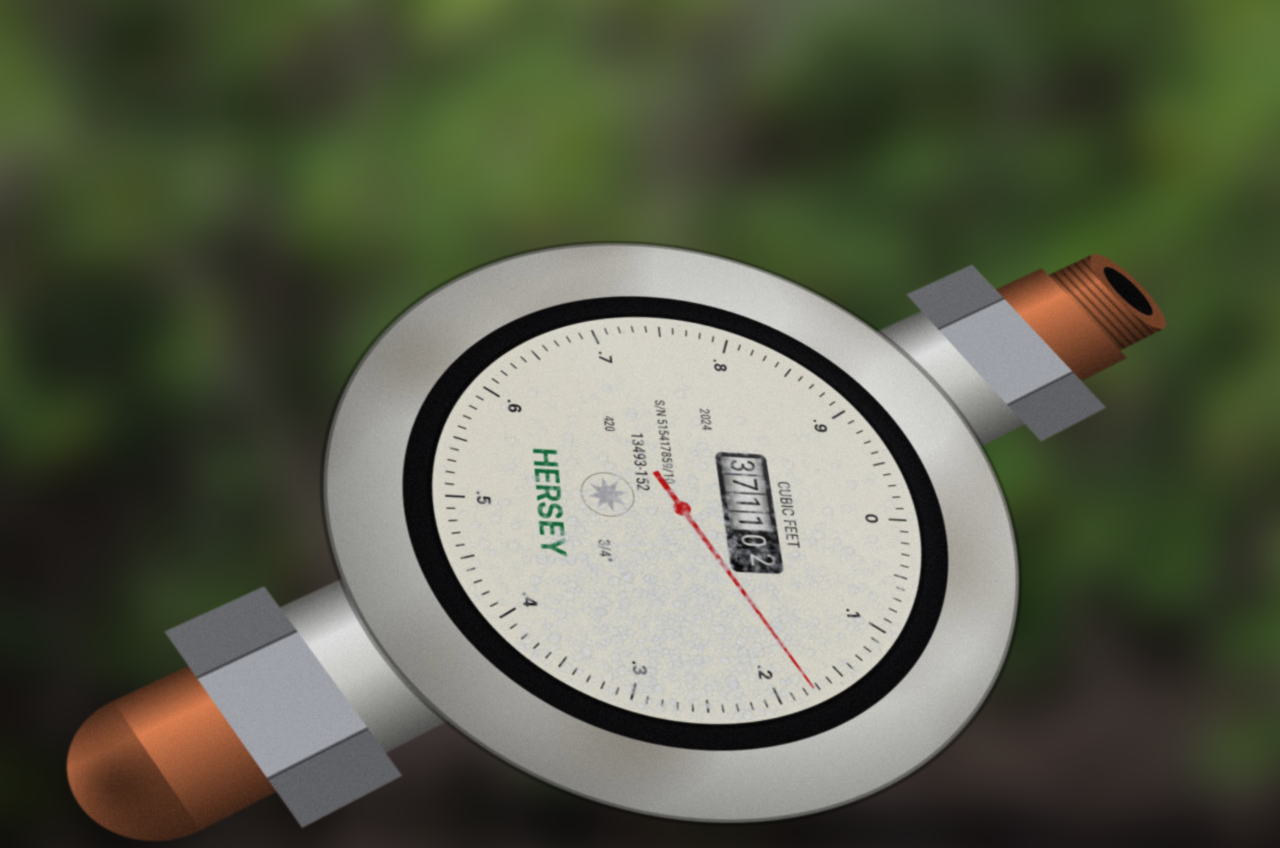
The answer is ft³ 371102.17
